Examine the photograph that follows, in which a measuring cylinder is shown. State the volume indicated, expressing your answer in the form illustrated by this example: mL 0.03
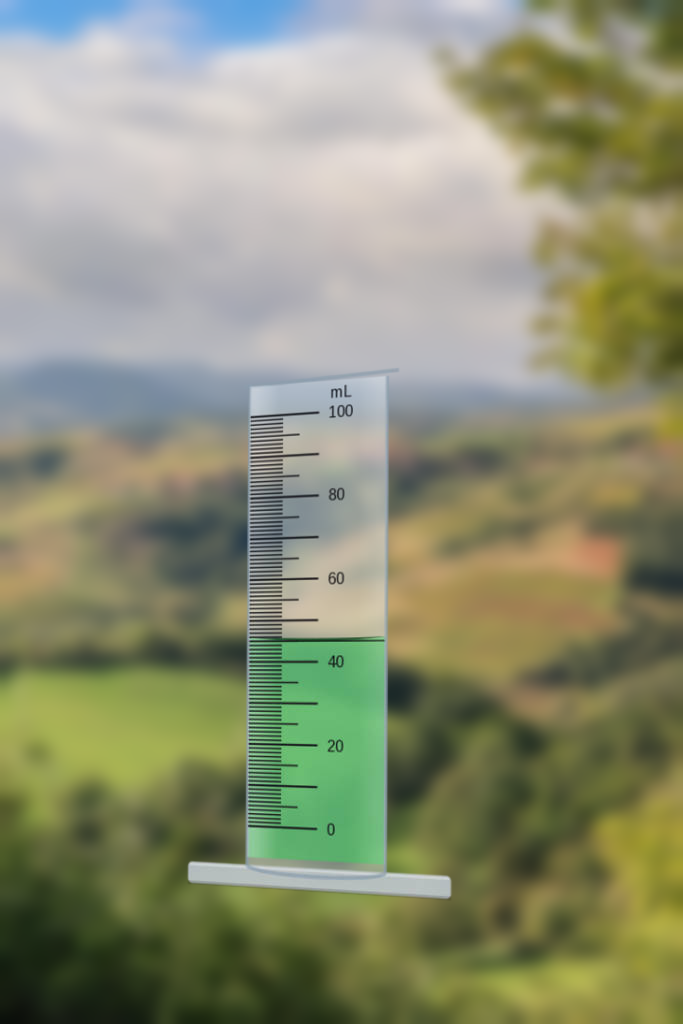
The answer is mL 45
